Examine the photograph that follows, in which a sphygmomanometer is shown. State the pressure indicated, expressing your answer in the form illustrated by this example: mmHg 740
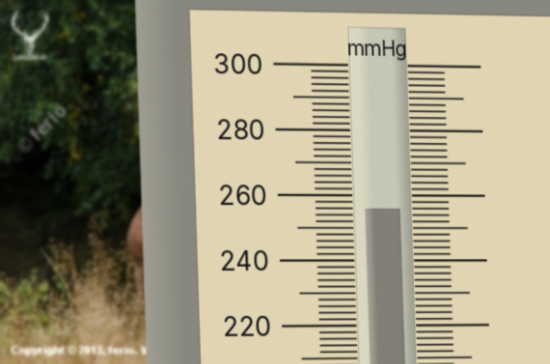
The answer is mmHg 256
